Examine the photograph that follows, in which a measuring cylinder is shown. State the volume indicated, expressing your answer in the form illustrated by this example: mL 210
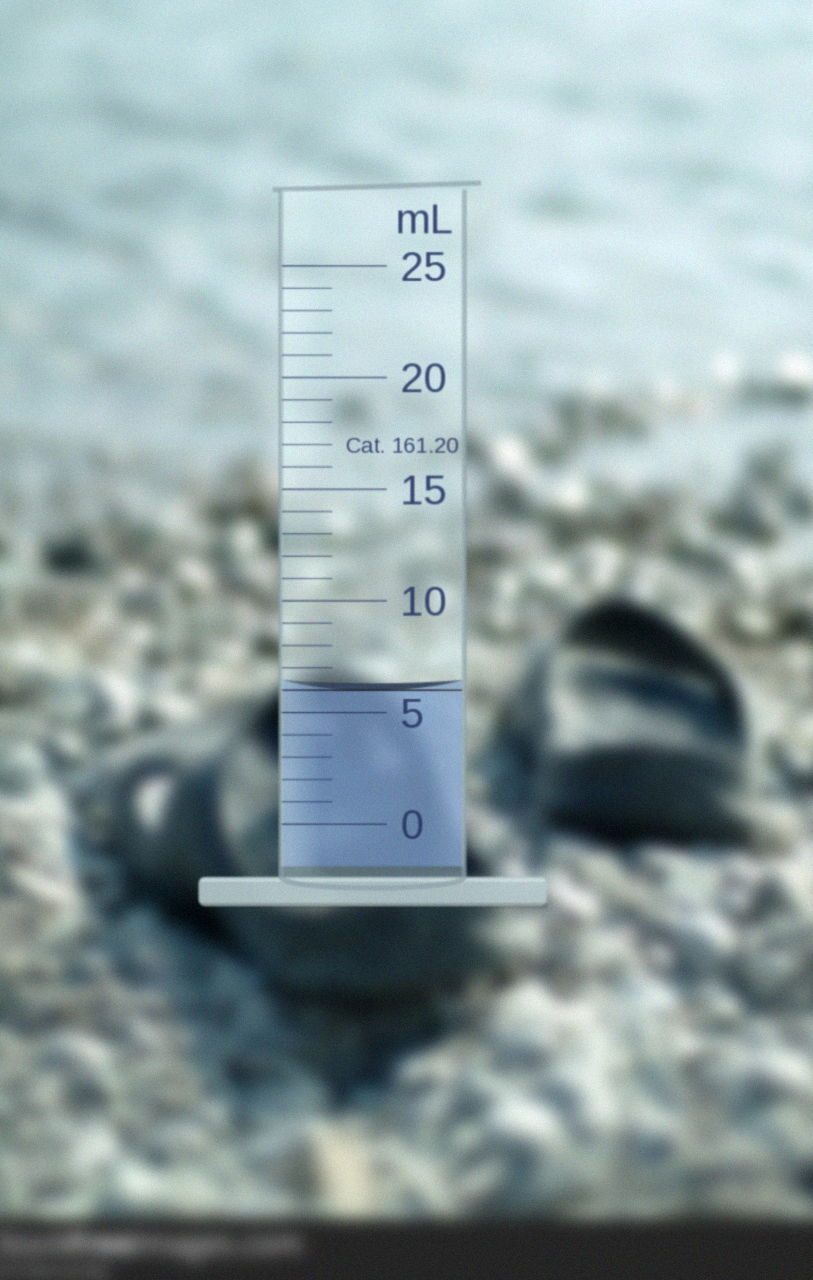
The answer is mL 6
